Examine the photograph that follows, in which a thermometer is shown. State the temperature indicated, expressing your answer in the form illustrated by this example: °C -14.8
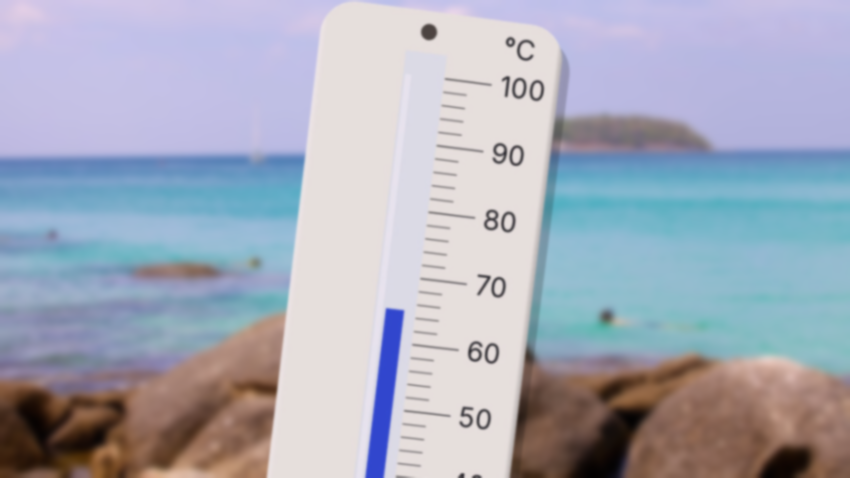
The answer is °C 65
